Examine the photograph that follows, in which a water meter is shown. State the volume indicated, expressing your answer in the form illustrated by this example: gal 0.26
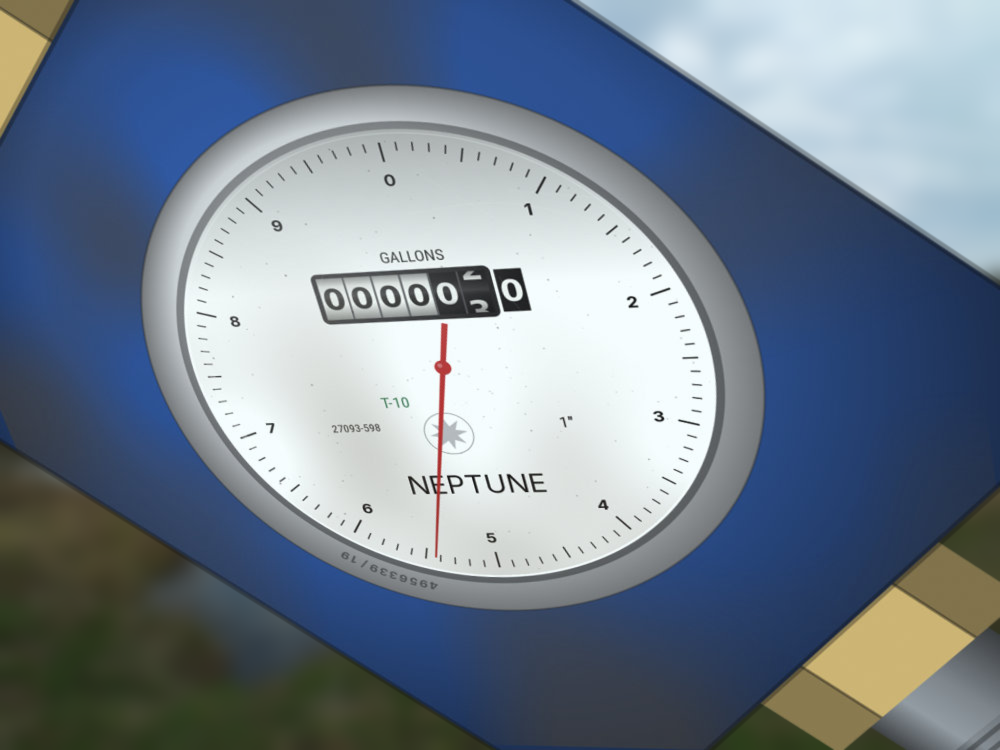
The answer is gal 25.4
